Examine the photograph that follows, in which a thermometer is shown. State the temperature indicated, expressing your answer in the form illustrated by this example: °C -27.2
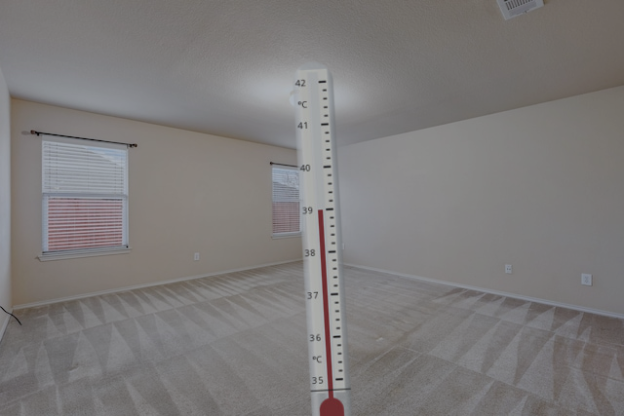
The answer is °C 39
